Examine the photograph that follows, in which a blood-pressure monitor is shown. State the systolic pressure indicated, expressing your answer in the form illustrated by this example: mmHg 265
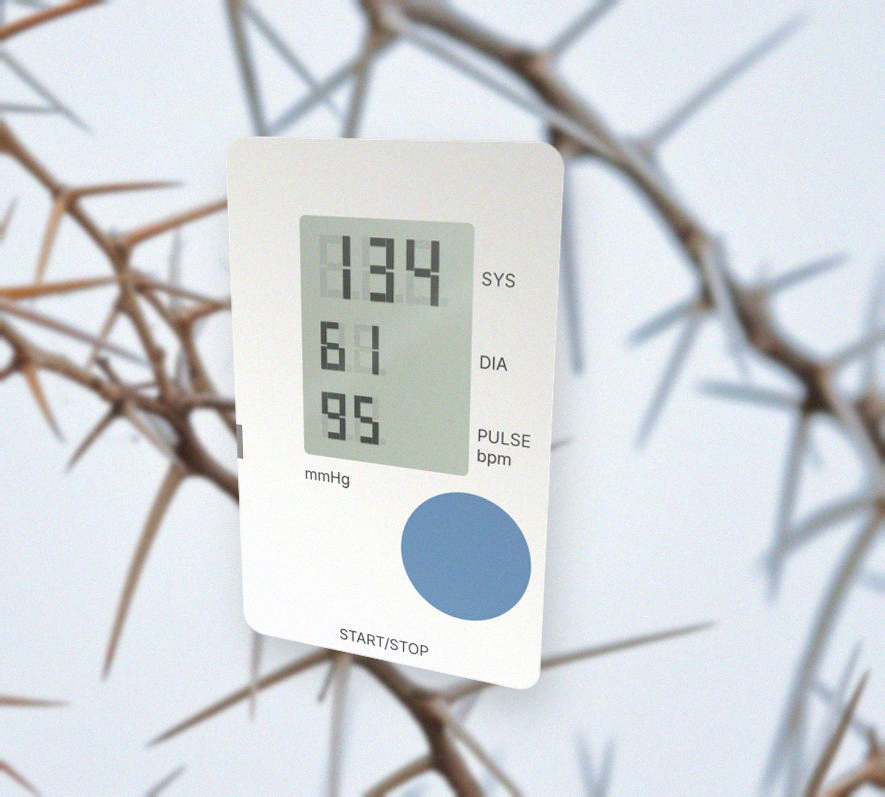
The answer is mmHg 134
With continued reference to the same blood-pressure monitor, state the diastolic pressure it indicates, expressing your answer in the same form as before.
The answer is mmHg 61
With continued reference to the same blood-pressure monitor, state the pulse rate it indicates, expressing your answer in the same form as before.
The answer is bpm 95
